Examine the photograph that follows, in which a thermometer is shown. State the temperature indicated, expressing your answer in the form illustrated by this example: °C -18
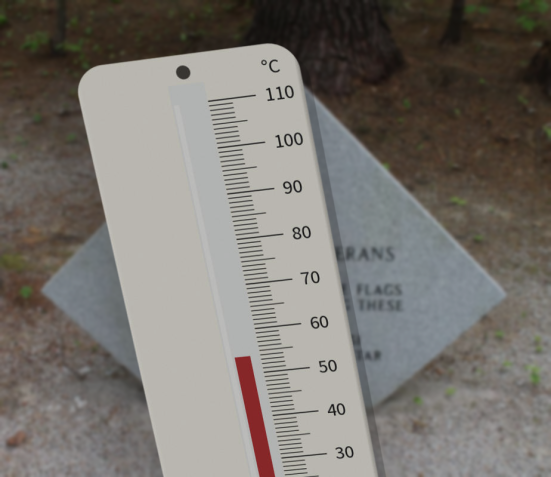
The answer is °C 54
